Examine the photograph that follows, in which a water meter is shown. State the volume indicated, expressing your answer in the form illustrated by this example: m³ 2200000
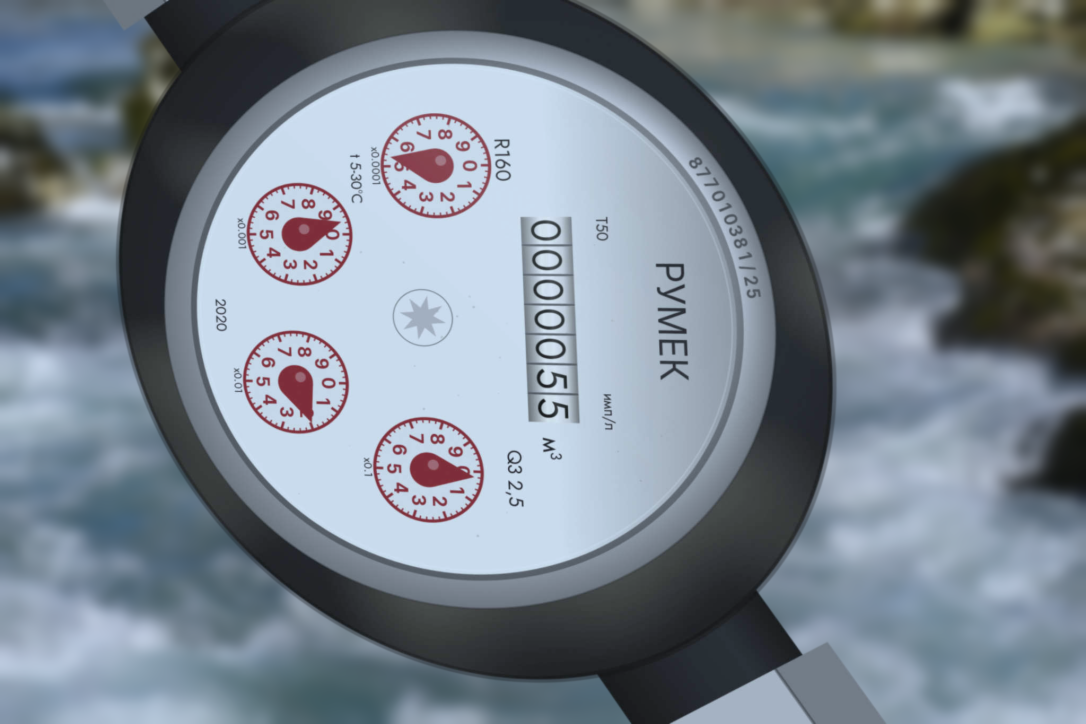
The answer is m³ 55.0195
